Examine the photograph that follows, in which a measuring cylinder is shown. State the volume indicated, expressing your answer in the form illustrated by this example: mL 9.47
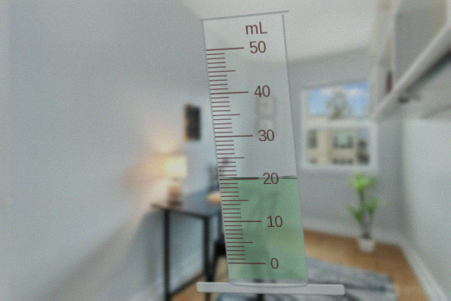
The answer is mL 20
